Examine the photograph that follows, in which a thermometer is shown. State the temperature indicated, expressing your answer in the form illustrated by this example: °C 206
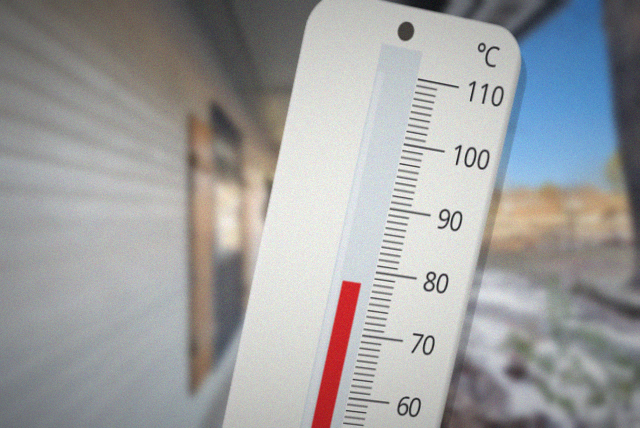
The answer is °C 78
